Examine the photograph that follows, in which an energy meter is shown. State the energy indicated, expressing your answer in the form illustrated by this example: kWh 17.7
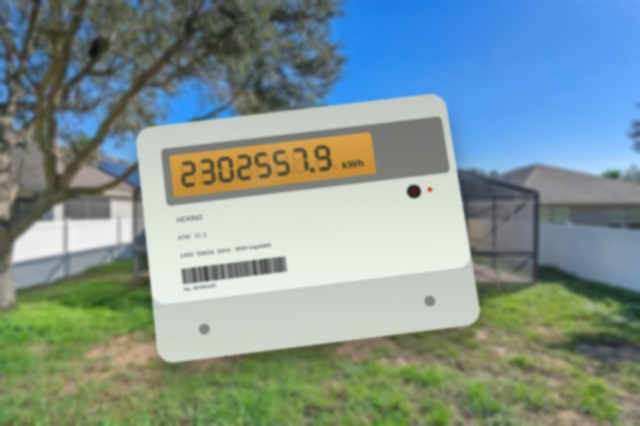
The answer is kWh 2302557.9
